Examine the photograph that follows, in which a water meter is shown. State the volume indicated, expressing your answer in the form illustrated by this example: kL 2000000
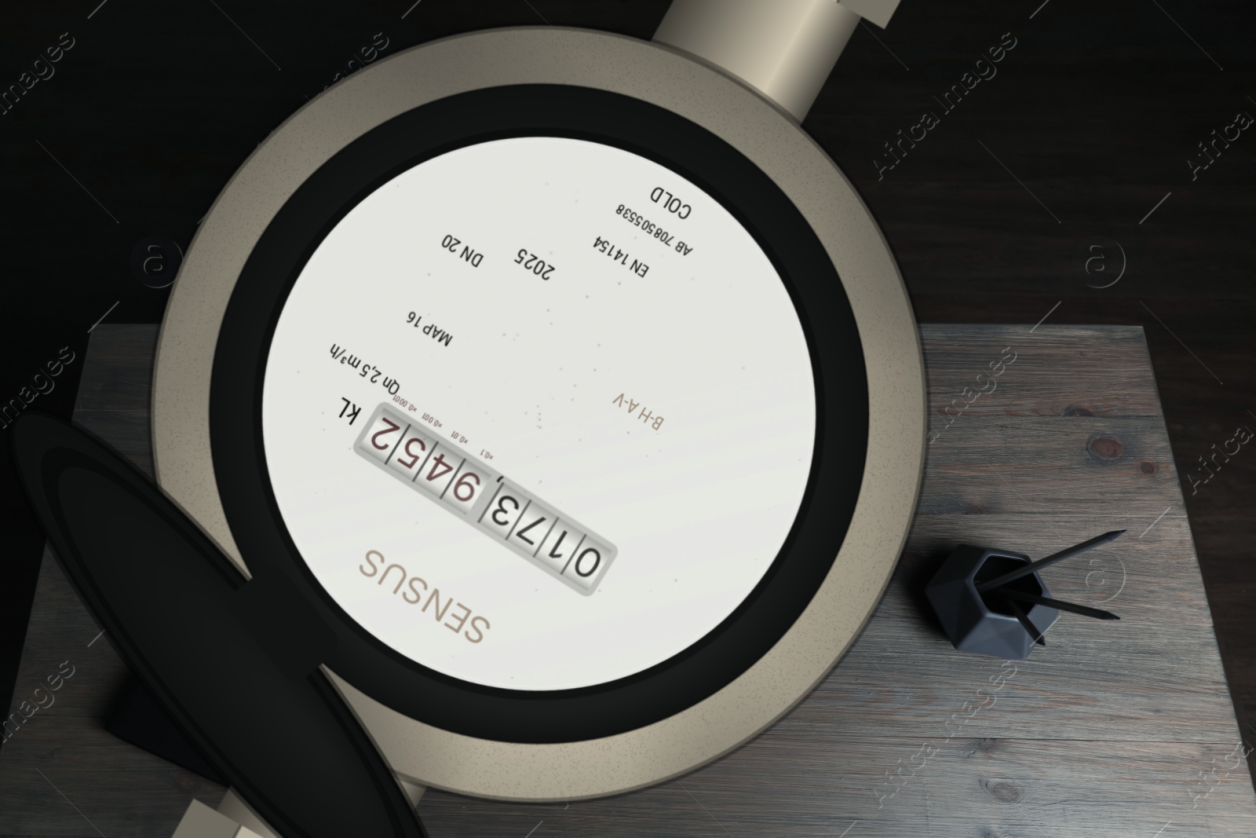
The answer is kL 173.9452
